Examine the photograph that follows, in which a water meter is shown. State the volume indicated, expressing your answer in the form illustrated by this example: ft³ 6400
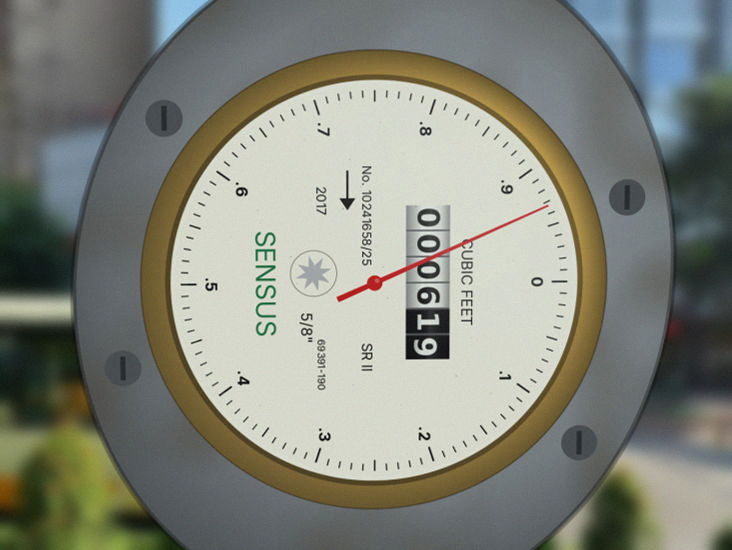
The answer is ft³ 618.93
